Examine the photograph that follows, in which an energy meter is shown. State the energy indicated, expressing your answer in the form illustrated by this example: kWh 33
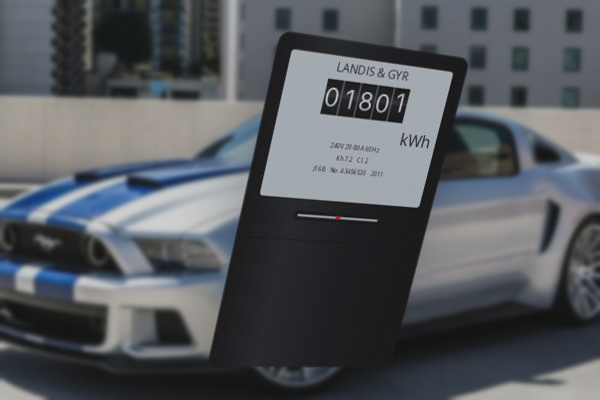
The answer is kWh 1801
